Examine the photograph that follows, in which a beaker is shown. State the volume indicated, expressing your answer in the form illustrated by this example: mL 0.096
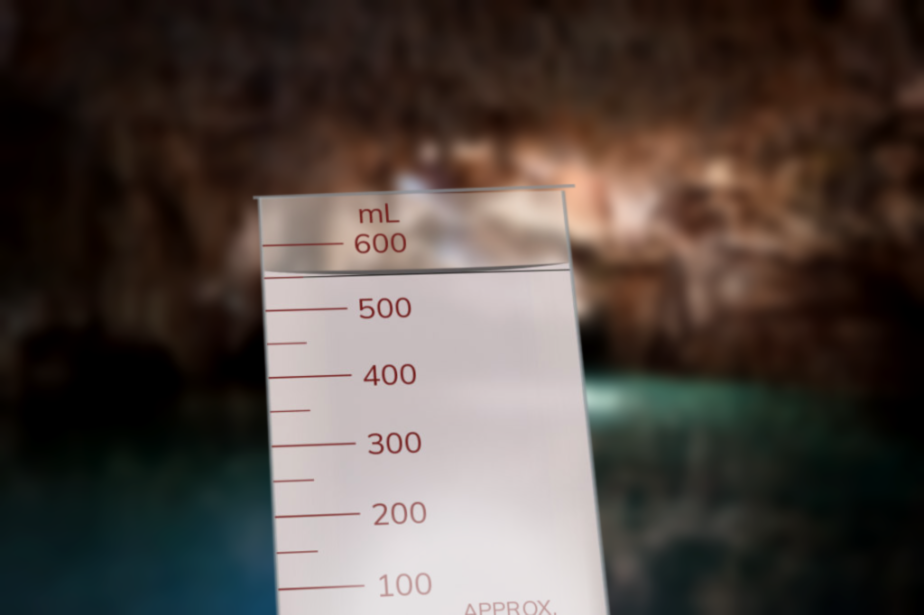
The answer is mL 550
